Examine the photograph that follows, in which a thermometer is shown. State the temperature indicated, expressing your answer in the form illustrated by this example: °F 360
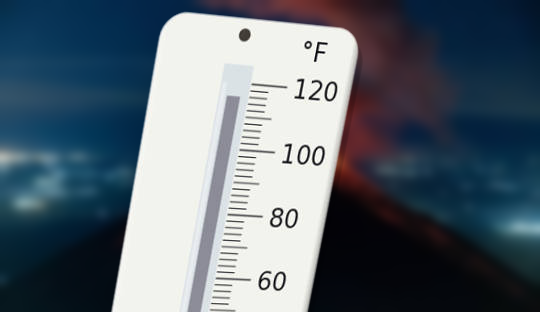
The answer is °F 116
